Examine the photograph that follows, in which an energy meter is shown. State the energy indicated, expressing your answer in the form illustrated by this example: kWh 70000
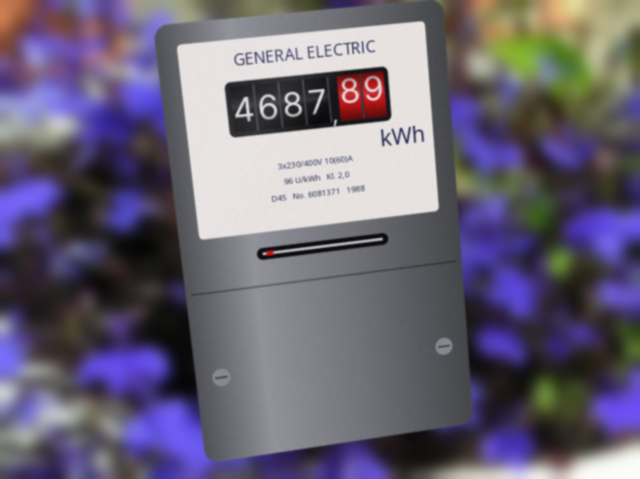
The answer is kWh 4687.89
